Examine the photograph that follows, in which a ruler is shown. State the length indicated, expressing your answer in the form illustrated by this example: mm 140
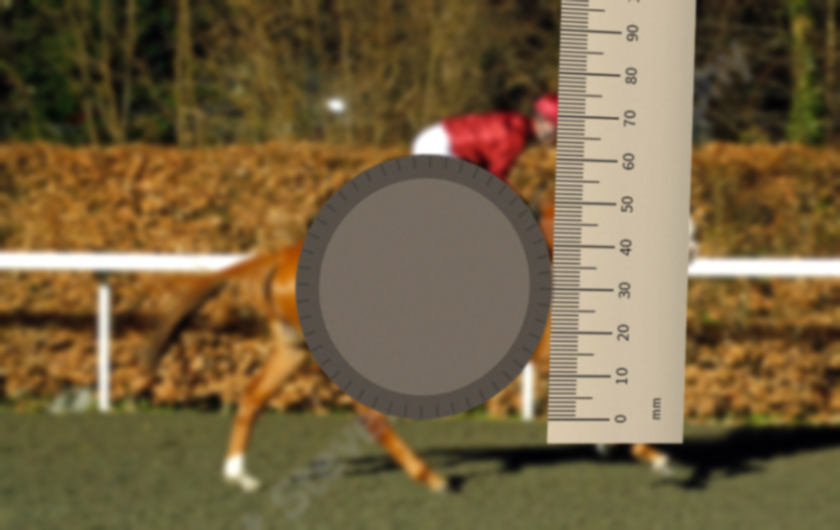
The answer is mm 60
